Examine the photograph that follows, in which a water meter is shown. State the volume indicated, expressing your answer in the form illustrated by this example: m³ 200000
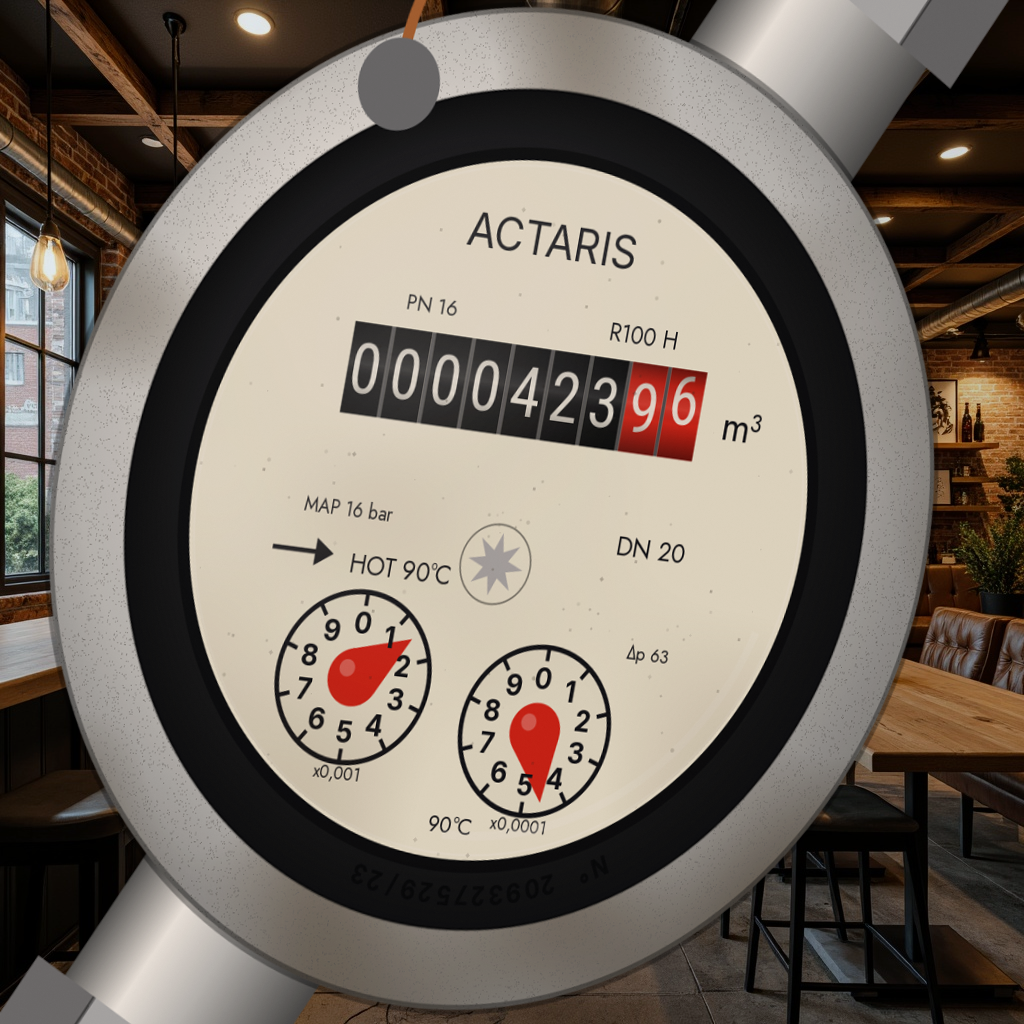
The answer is m³ 423.9614
